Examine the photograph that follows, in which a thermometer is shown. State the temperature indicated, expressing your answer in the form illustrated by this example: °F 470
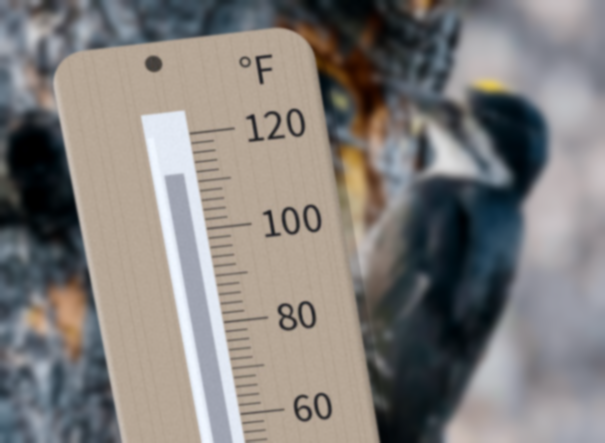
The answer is °F 112
